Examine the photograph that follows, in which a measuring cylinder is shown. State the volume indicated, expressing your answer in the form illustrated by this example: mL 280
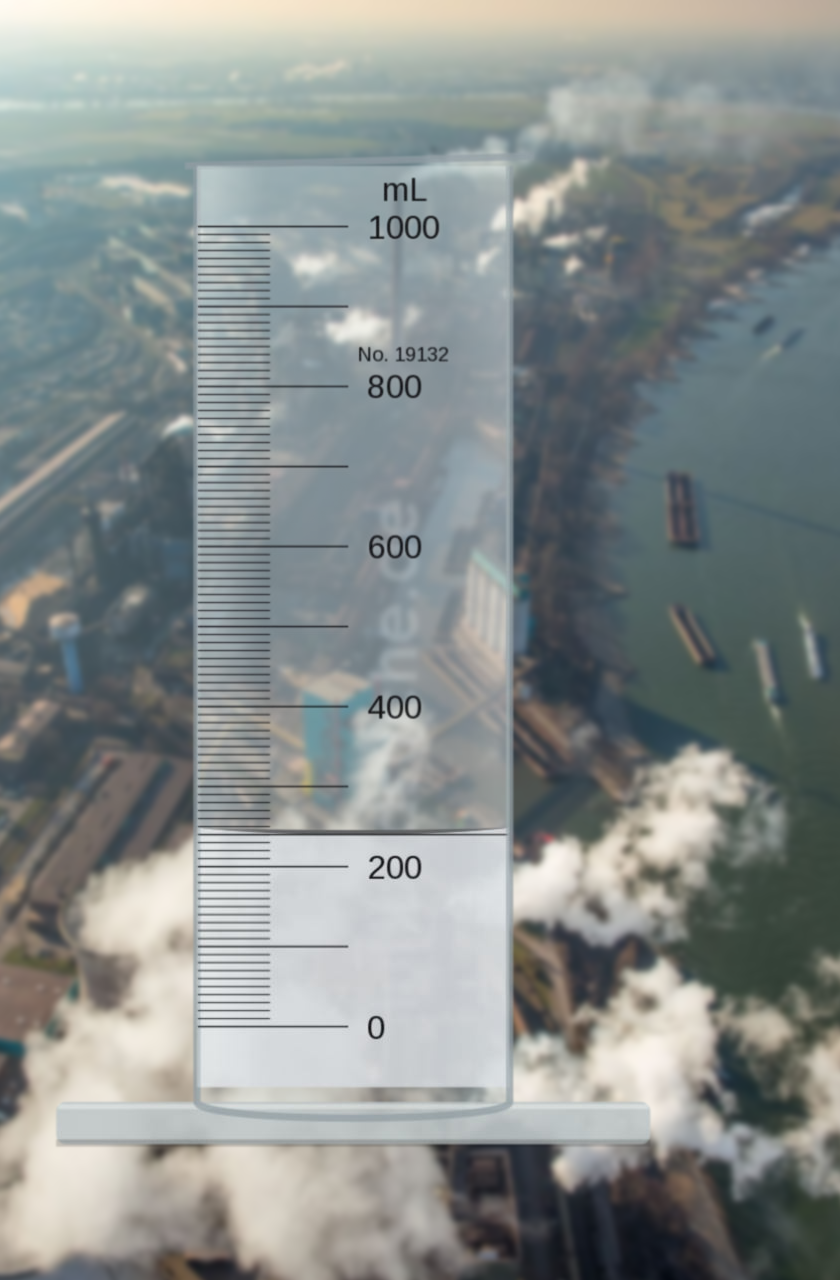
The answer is mL 240
